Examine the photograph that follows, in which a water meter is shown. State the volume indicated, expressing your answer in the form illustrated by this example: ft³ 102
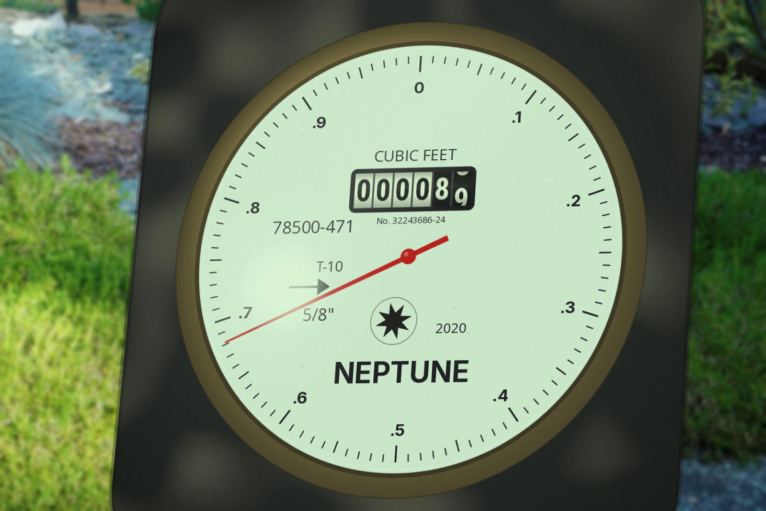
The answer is ft³ 88.68
